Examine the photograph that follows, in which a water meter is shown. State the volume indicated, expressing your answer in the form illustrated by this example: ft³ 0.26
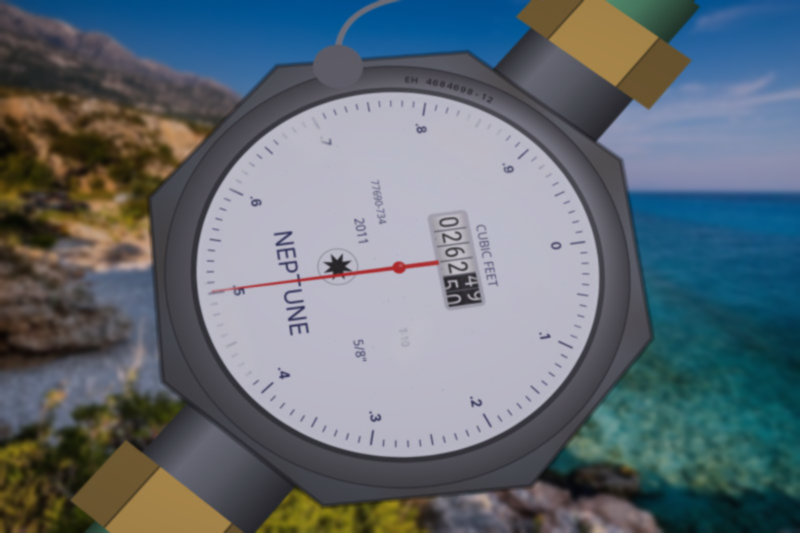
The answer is ft³ 26249.50
